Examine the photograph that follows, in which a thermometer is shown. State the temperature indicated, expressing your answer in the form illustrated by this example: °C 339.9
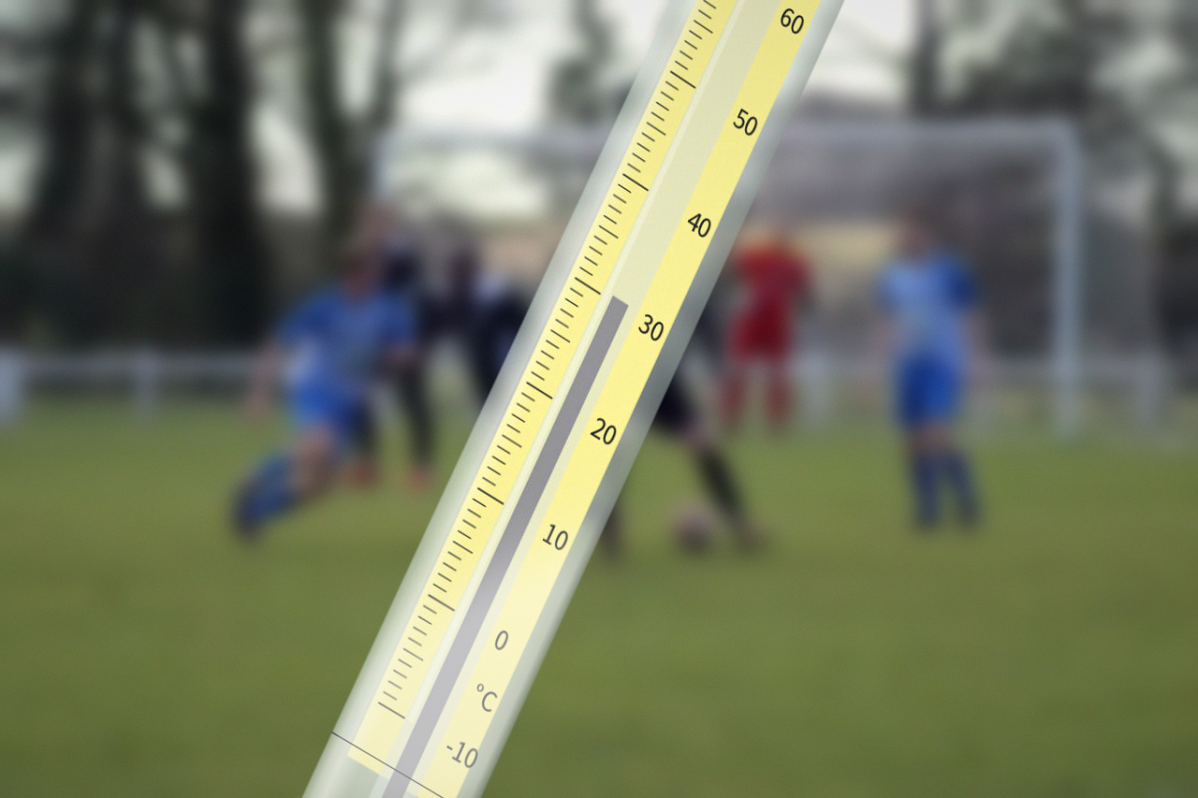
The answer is °C 30.5
